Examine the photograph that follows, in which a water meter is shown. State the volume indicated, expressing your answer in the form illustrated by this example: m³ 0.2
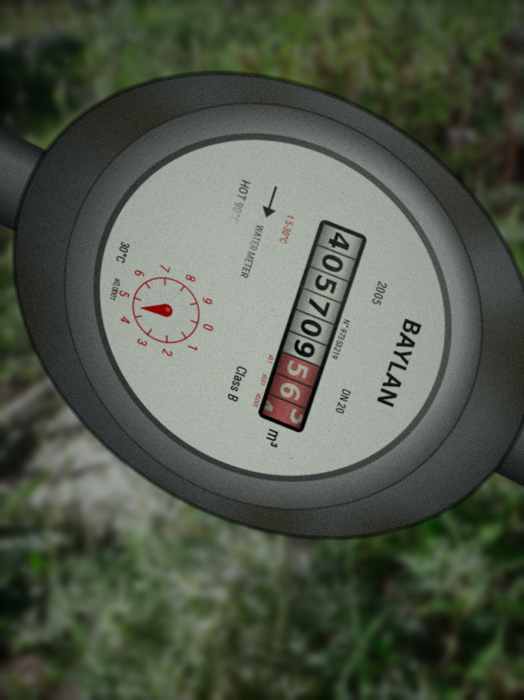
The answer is m³ 405709.5634
